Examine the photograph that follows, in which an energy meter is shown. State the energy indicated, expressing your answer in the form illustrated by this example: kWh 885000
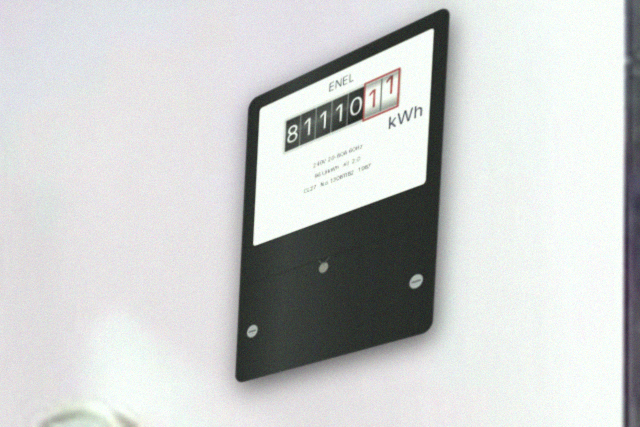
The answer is kWh 81110.11
